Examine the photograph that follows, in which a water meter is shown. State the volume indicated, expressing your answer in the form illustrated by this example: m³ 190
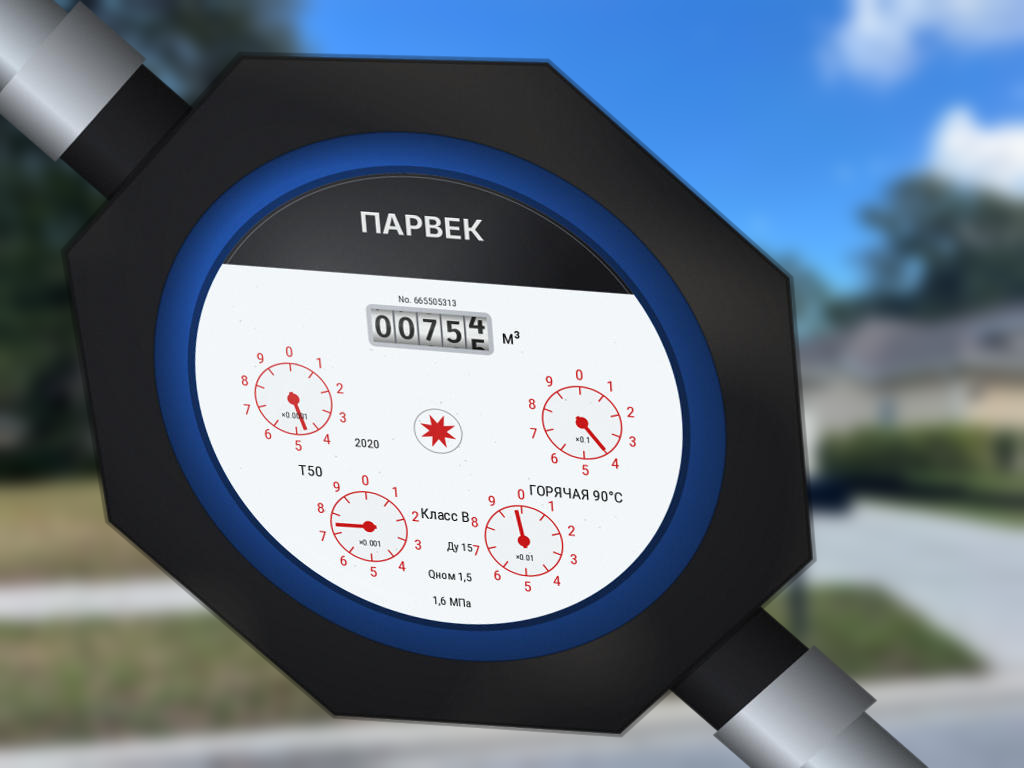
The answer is m³ 754.3974
